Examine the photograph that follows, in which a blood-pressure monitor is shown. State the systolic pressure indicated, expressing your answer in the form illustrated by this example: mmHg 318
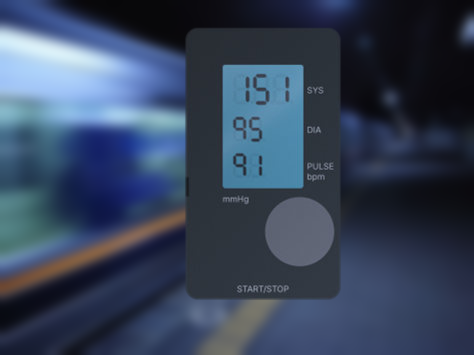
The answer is mmHg 151
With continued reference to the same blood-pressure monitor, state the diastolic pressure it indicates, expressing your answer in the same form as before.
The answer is mmHg 95
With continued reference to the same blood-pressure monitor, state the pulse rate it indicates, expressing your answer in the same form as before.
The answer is bpm 91
